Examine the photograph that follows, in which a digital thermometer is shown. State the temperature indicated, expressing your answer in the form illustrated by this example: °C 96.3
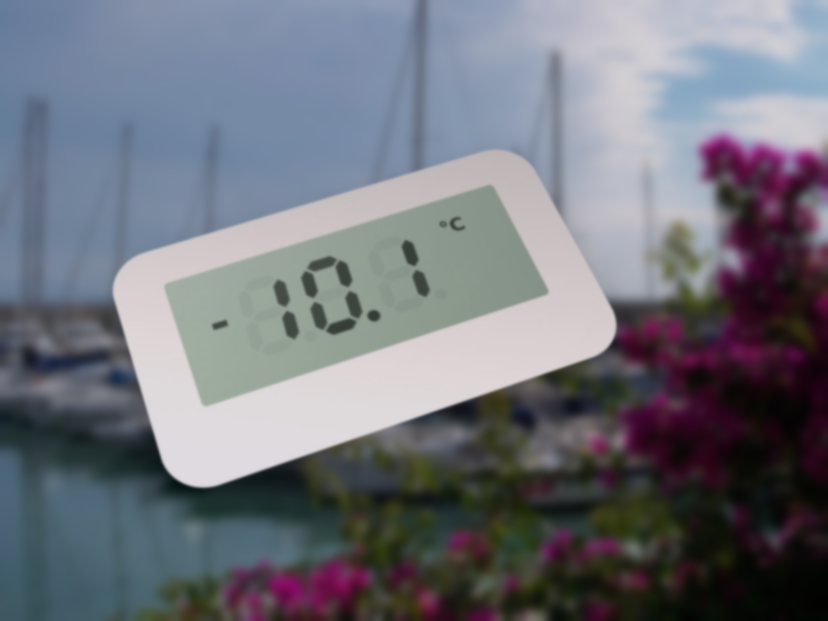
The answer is °C -10.1
